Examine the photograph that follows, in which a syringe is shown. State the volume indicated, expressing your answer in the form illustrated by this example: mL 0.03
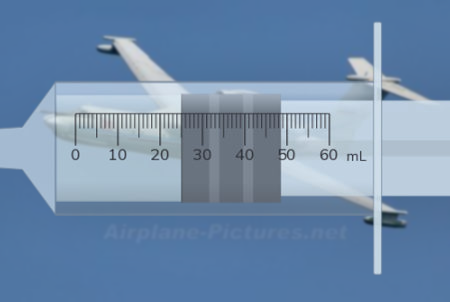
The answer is mL 25
